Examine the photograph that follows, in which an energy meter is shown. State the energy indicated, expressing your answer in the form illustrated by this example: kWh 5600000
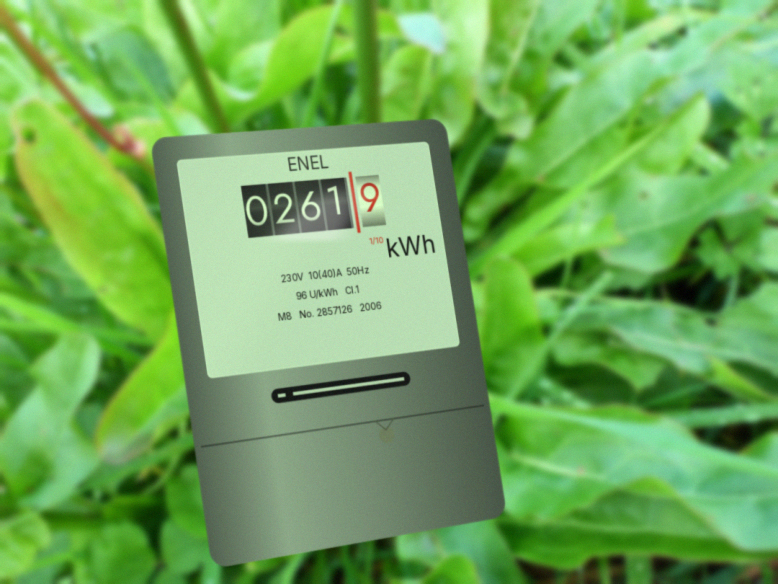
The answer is kWh 261.9
